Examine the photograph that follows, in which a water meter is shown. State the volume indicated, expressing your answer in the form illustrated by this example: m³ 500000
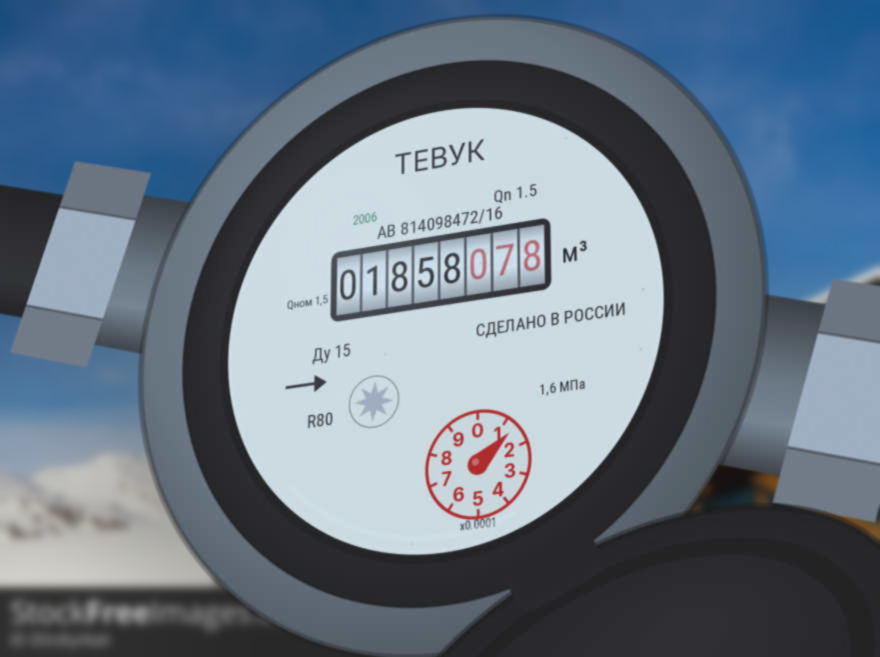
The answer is m³ 1858.0781
